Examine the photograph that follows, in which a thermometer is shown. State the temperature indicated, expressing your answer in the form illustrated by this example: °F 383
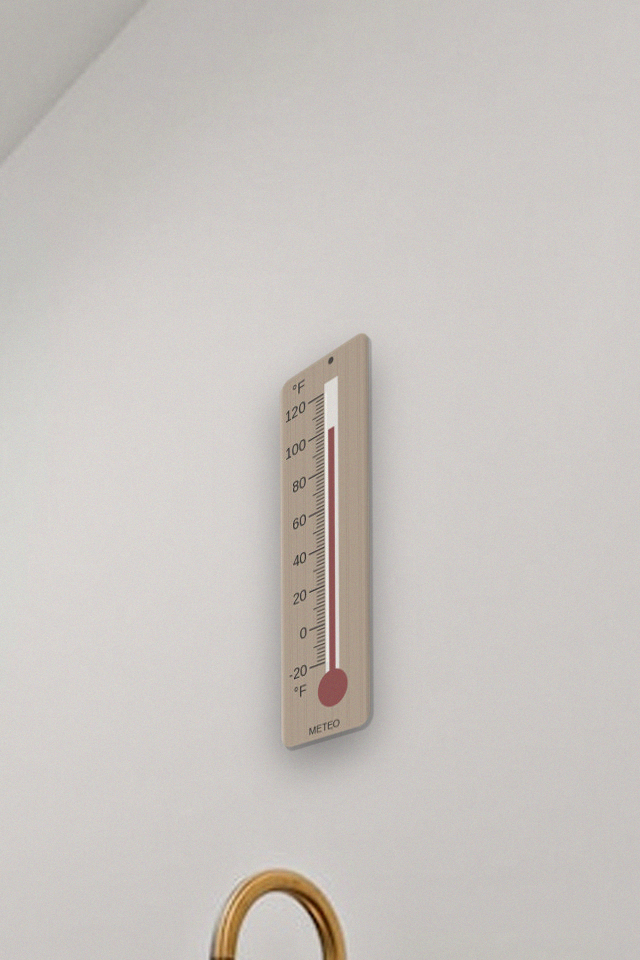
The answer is °F 100
